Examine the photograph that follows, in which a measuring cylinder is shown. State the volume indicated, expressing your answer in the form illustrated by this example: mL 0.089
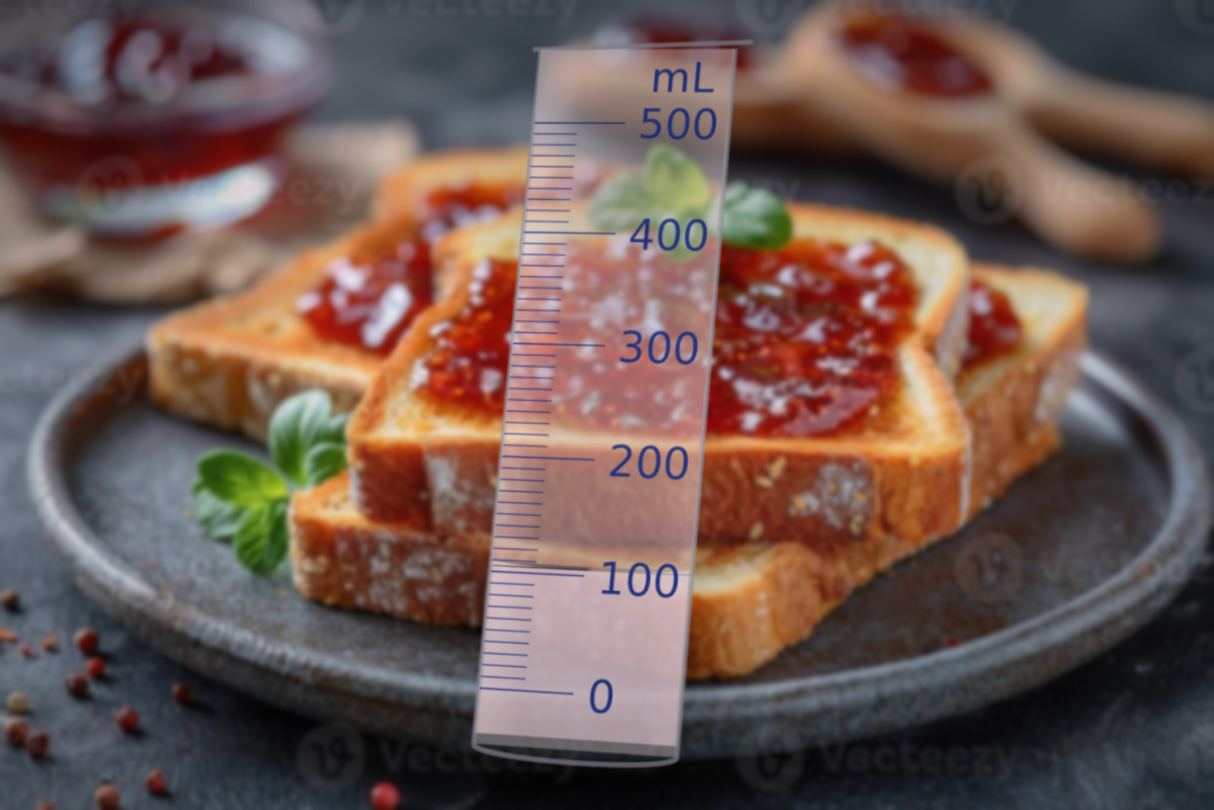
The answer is mL 105
